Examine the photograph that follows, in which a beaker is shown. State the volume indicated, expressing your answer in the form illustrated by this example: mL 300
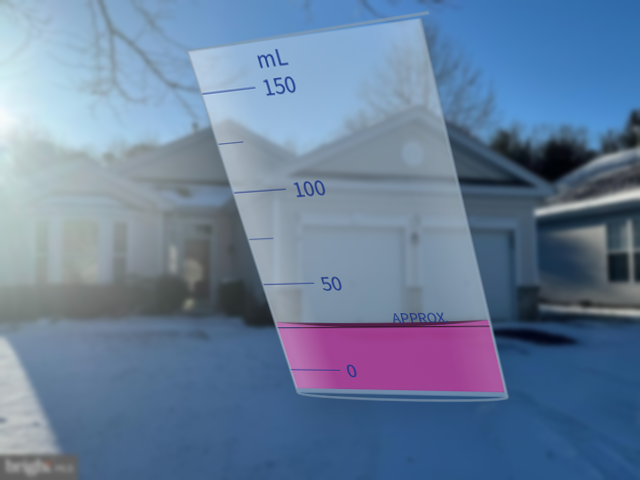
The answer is mL 25
